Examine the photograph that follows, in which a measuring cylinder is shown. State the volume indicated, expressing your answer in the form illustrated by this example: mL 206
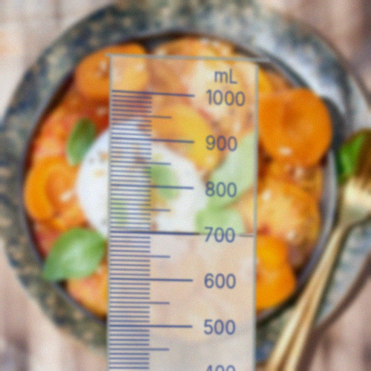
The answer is mL 700
